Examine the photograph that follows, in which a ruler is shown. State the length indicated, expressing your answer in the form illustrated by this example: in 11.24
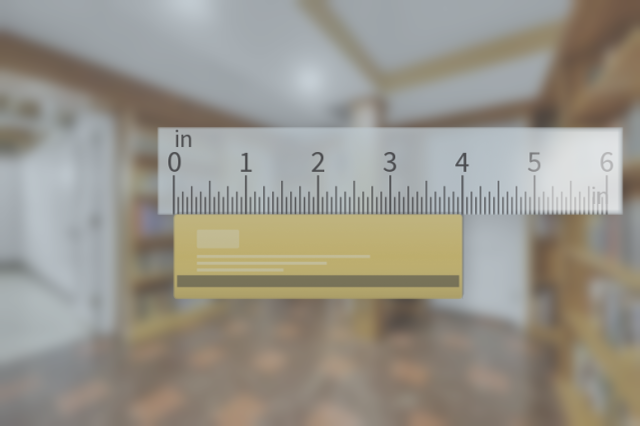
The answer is in 4
